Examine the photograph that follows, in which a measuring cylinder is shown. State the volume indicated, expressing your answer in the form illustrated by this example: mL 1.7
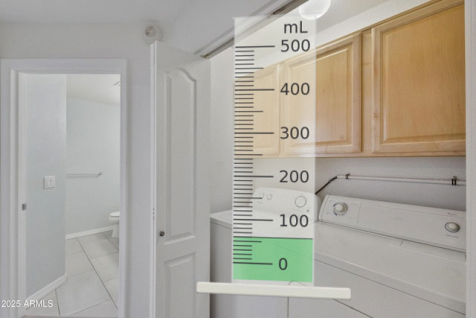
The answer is mL 60
